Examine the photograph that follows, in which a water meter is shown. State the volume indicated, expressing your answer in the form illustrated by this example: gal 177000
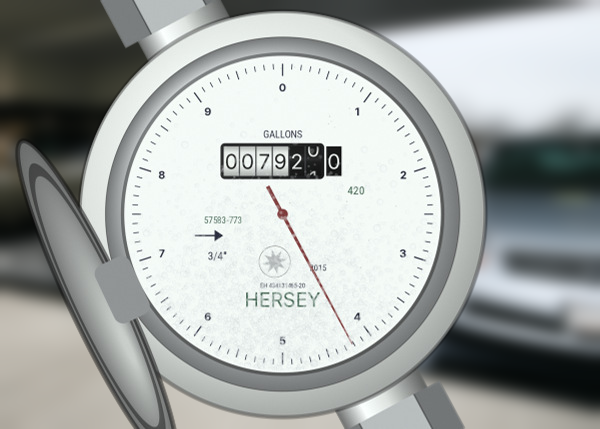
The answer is gal 79204.2
